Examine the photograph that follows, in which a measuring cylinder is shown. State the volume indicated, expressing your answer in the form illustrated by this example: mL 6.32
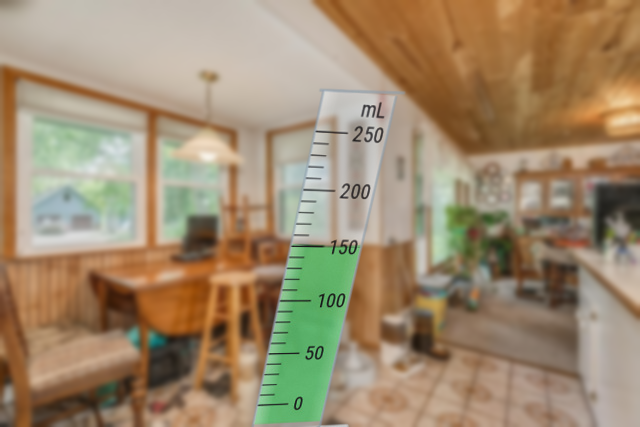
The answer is mL 150
